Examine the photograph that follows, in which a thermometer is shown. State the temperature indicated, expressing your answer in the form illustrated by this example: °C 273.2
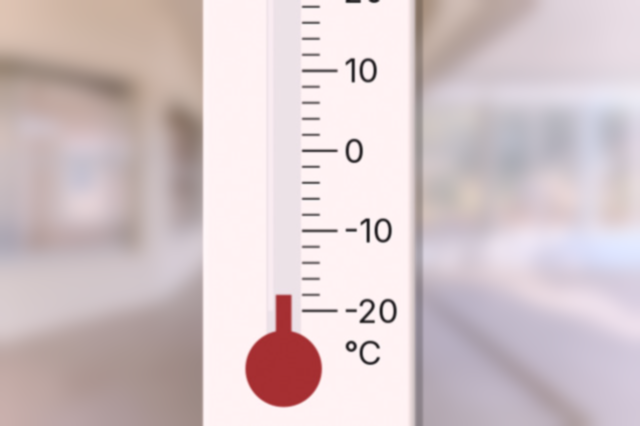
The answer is °C -18
